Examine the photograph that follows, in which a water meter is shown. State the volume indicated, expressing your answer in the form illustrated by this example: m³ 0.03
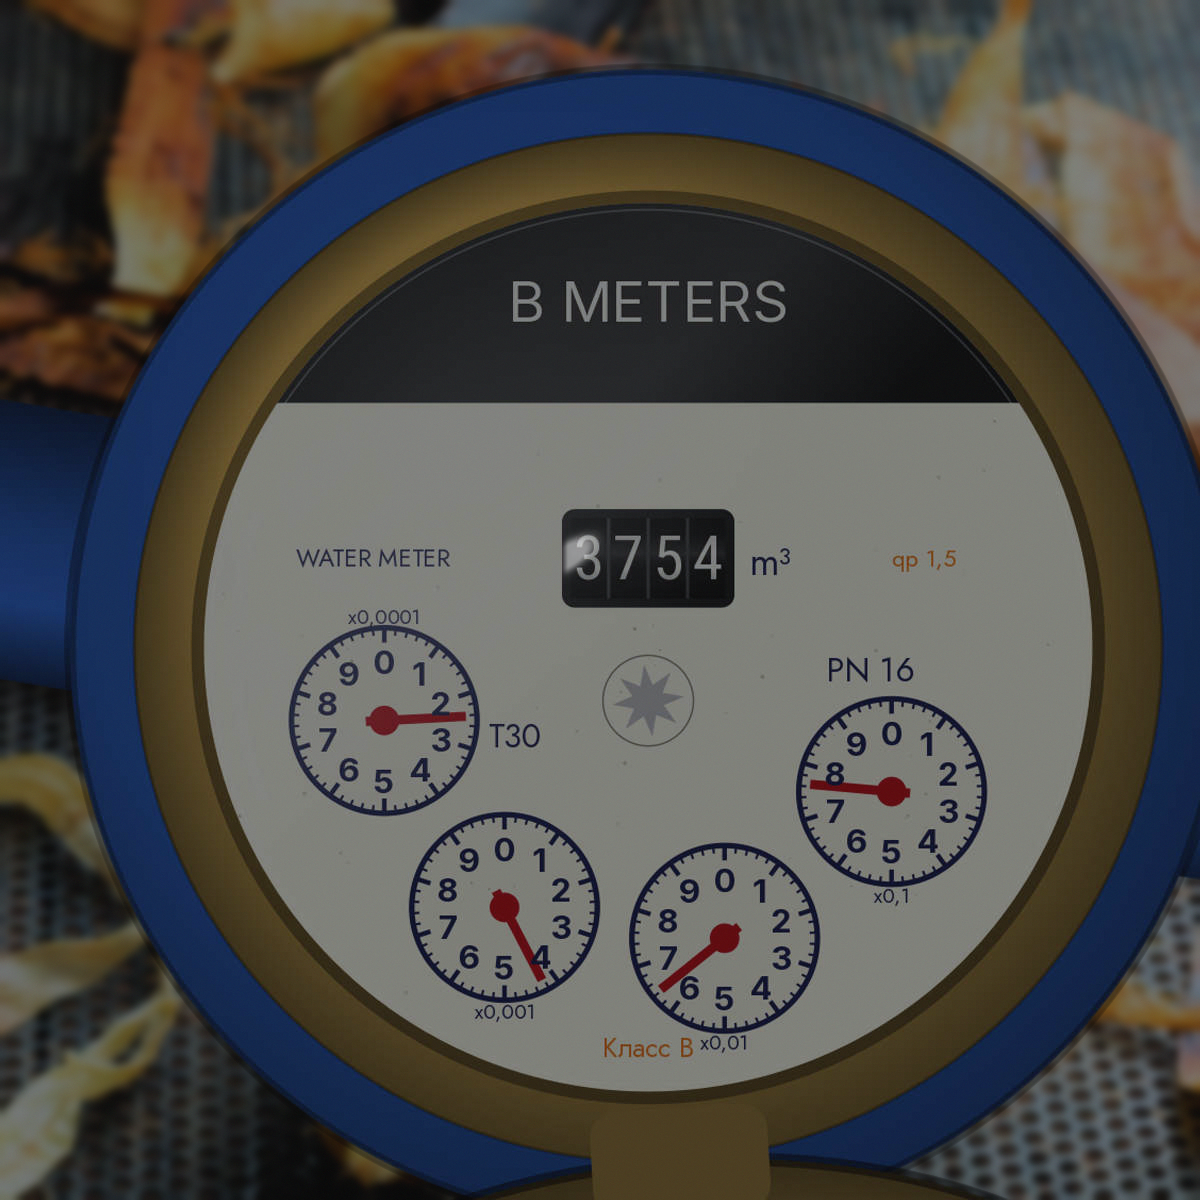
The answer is m³ 3754.7642
